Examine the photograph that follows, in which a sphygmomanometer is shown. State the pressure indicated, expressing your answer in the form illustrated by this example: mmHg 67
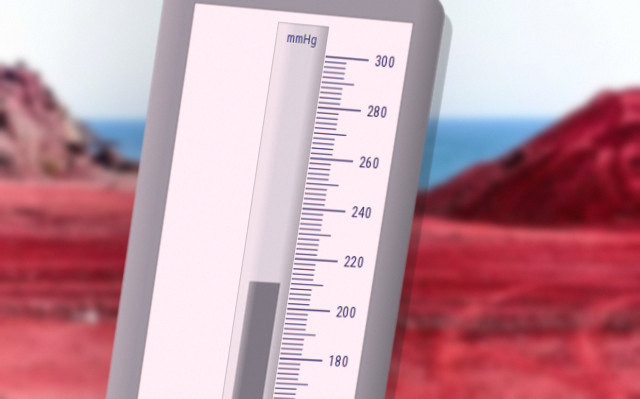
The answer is mmHg 210
